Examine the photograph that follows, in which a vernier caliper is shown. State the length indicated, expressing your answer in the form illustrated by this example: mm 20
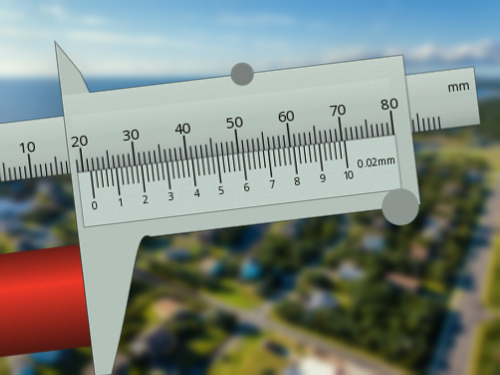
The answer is mm 21.5
